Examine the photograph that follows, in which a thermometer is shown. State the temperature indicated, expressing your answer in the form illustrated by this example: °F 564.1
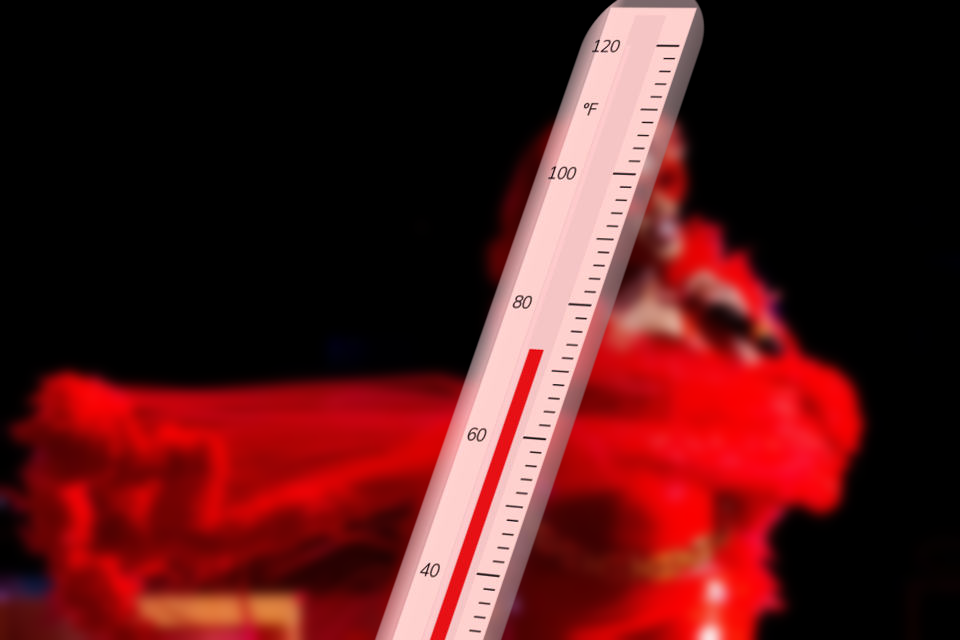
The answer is °F 73
